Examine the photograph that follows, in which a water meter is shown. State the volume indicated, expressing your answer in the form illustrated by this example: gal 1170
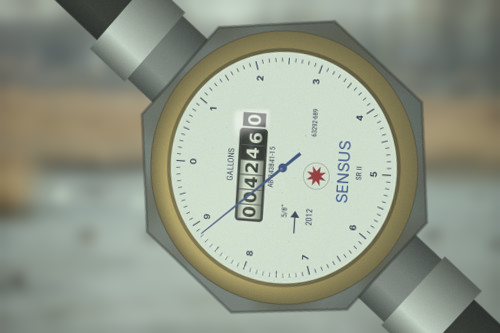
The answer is gal 42458.8
